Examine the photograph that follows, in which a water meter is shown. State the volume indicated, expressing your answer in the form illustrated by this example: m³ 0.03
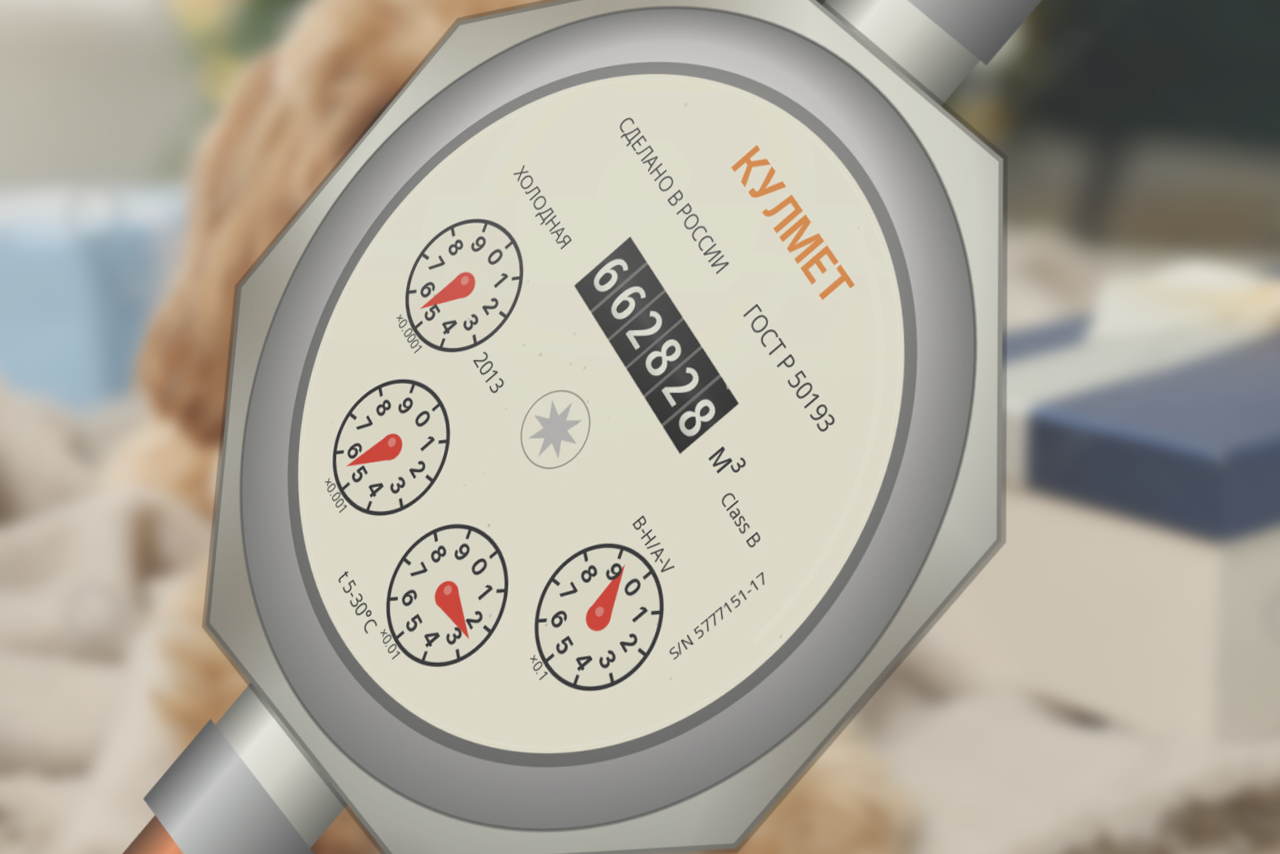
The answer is m³ 662827.9255
